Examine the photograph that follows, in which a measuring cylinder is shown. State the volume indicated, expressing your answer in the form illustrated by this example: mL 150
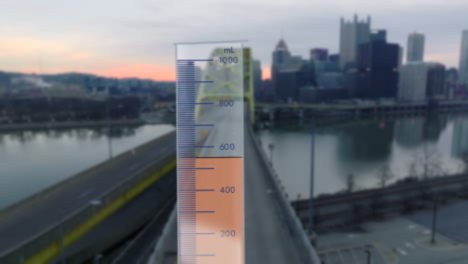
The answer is mL 550
